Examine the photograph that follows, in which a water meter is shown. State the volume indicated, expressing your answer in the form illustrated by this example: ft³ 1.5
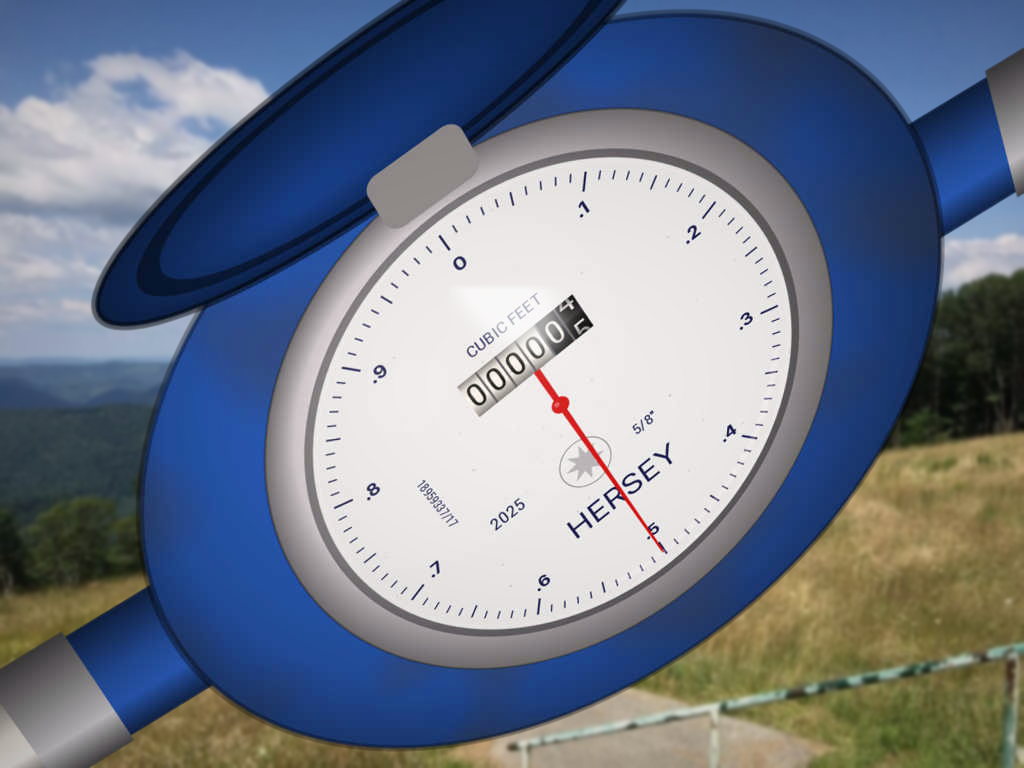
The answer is ft³ 4.50
